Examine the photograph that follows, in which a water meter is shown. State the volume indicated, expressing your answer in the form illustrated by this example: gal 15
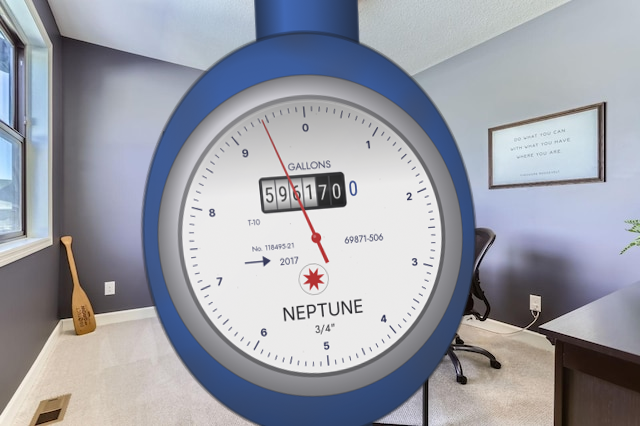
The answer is gal 5961699.4
